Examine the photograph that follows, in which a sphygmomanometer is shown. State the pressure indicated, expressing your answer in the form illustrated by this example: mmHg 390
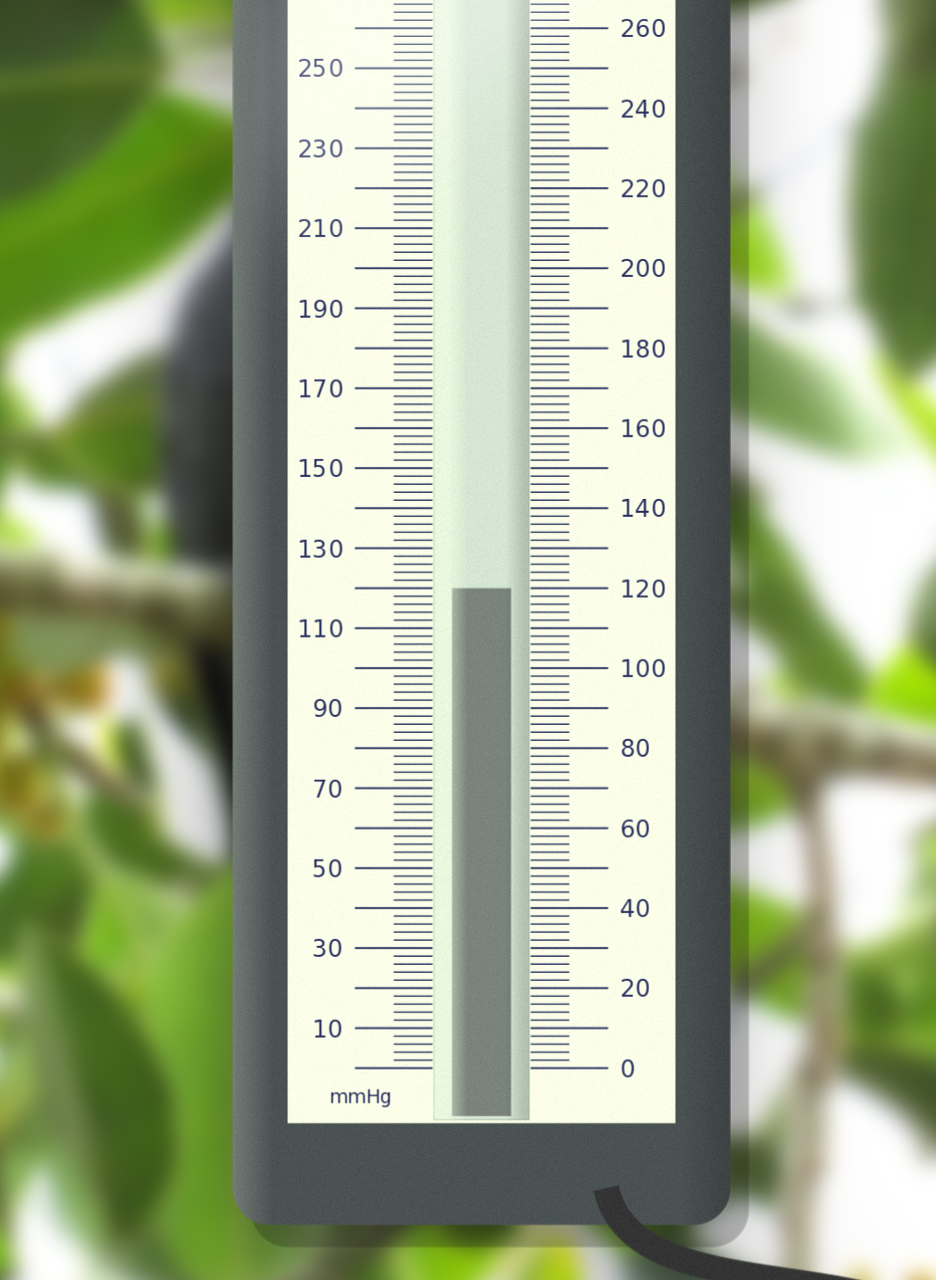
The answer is mmHg 120
